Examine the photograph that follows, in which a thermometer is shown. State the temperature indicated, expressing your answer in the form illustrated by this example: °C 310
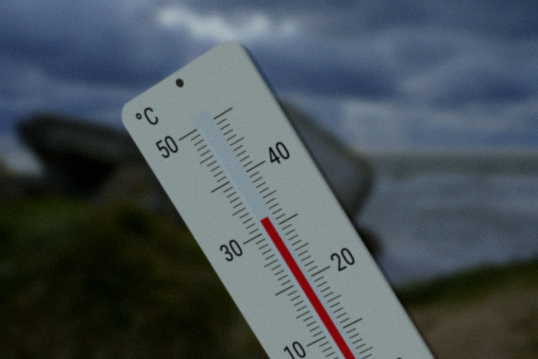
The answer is °C 32
